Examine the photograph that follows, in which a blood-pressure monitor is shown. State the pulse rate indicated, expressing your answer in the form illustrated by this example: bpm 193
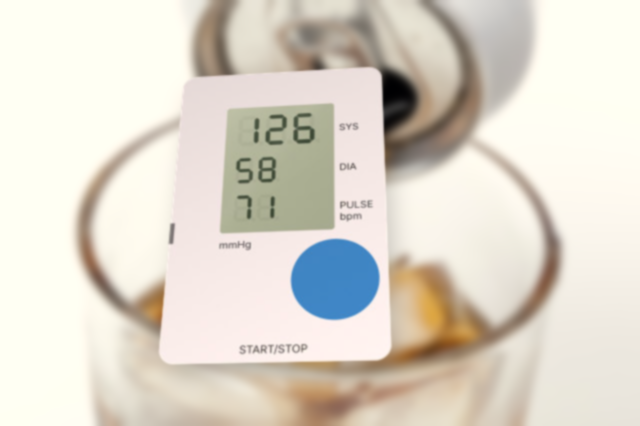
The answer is bpm 71
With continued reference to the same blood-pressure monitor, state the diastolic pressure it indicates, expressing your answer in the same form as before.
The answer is mmHg 58
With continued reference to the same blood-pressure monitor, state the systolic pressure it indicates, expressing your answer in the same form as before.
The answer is mmHg 126
